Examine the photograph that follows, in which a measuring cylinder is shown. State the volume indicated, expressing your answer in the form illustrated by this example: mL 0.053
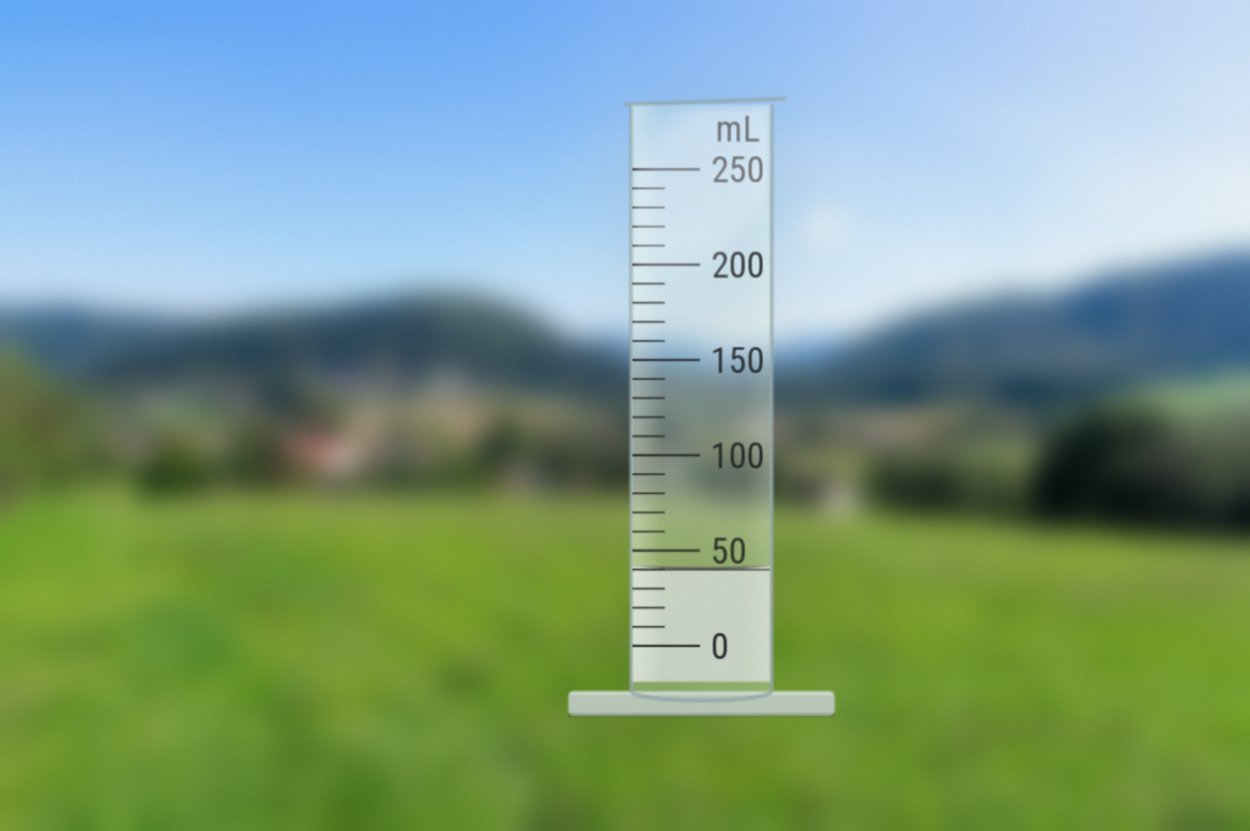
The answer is mL 40
